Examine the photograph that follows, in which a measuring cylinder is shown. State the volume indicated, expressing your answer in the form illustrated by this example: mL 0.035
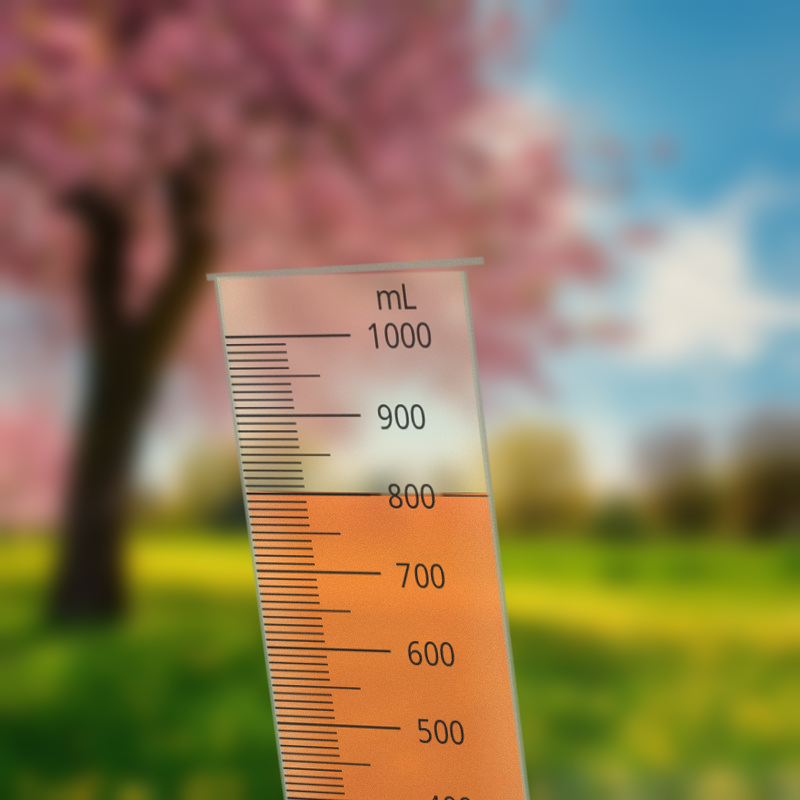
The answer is mL 800
